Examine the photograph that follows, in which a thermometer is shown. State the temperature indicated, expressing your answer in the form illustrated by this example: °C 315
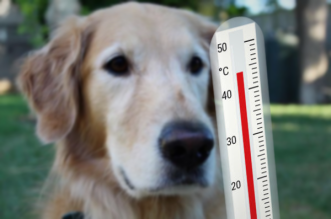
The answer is °C 44
